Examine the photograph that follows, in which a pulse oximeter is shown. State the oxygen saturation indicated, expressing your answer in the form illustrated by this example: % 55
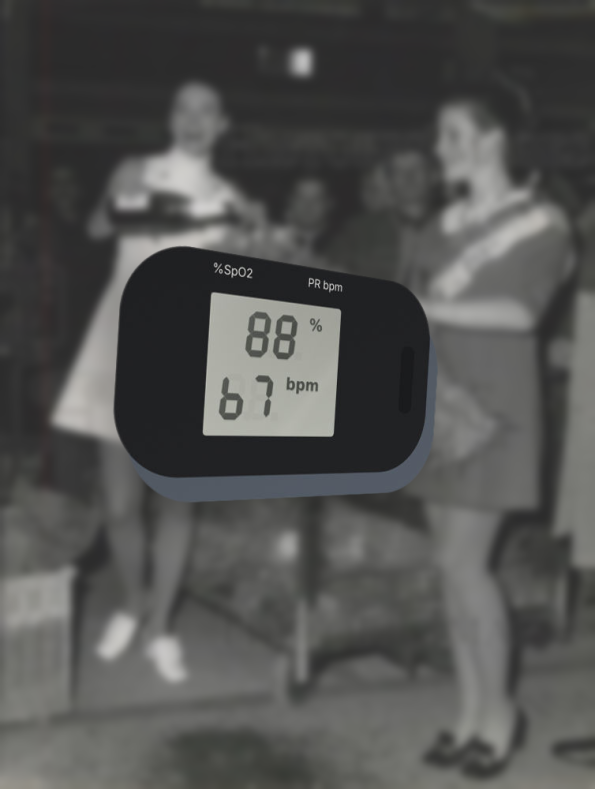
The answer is % 88
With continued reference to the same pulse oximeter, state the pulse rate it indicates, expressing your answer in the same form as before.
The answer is bpm 67
